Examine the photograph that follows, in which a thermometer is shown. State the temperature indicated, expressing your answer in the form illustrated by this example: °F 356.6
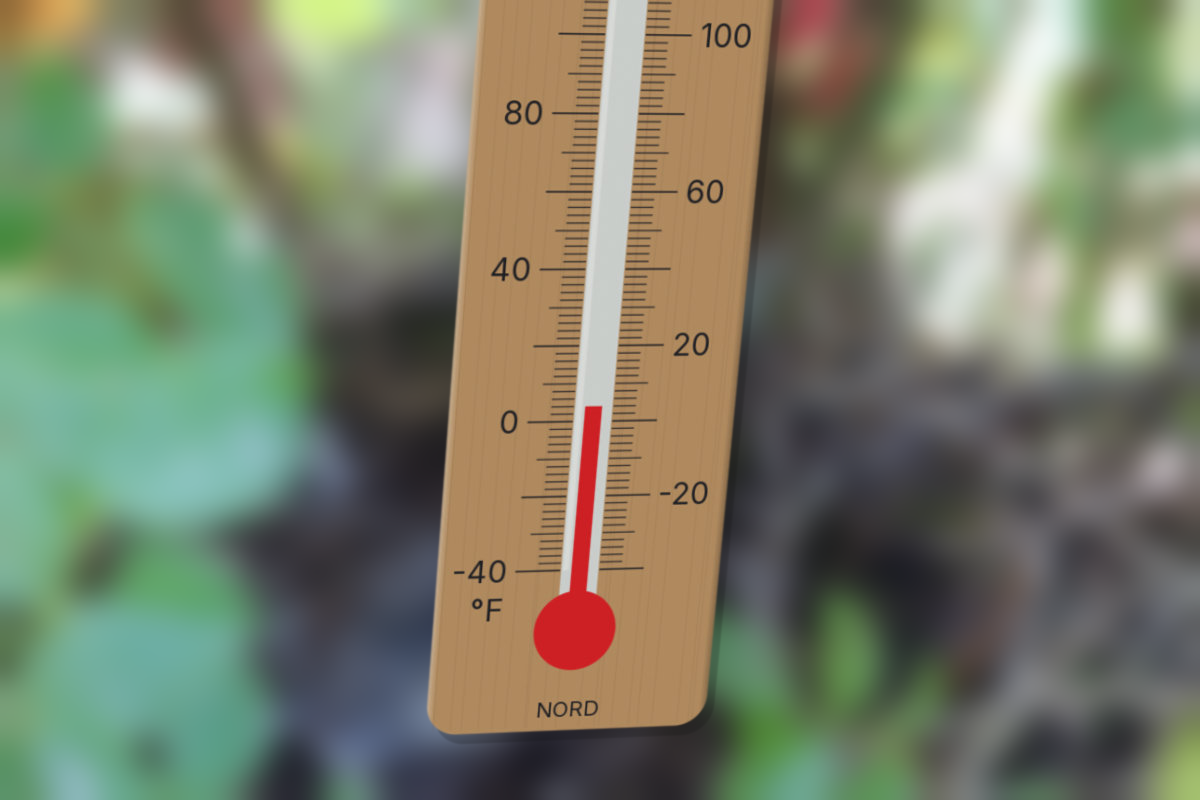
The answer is °F 4
